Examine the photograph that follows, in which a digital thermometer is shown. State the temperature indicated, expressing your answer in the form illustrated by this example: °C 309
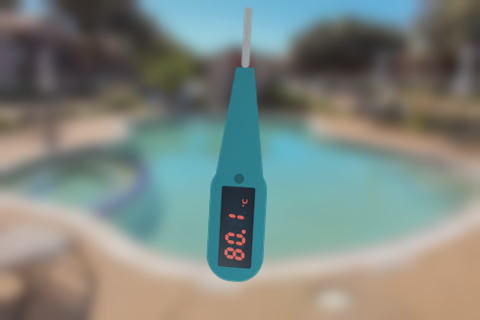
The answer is °C 80.1
